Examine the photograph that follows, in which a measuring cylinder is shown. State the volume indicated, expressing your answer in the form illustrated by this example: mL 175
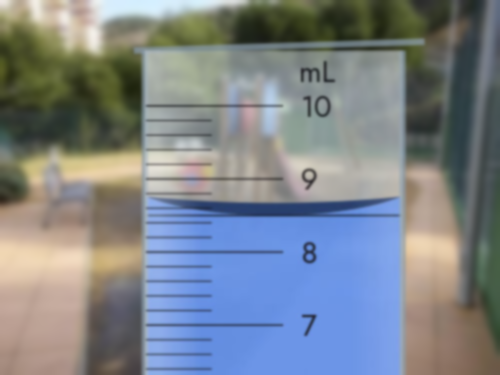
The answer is mL 8.5
